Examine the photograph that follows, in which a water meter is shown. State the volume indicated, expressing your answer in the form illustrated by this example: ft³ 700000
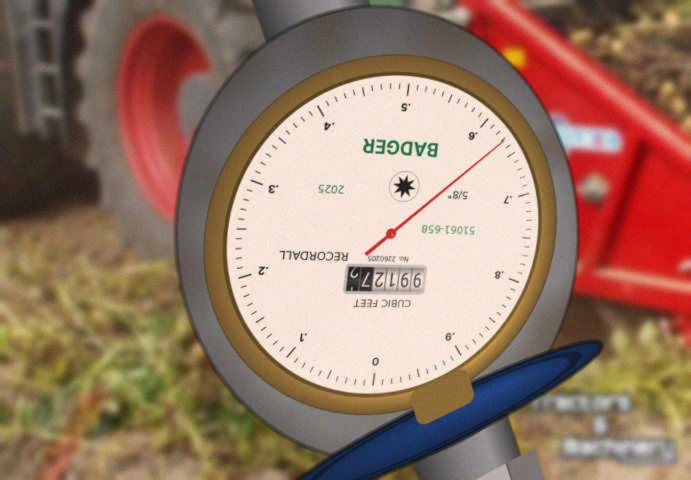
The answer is ft³ 991271.63
